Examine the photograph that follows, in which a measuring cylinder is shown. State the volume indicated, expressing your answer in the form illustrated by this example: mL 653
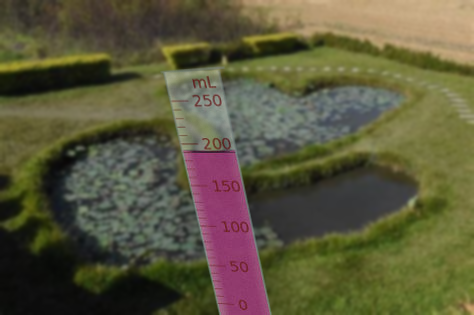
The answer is mL 190
